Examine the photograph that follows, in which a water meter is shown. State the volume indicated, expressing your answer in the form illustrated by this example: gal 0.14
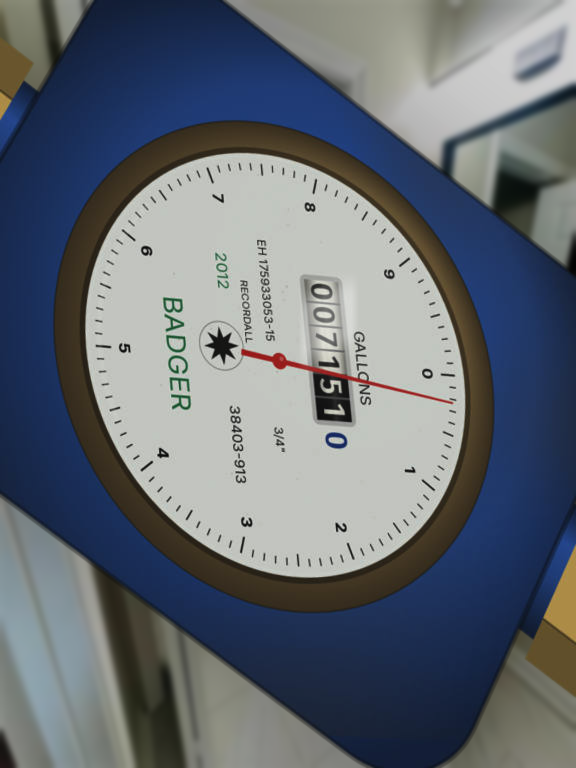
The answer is gal 71510.2
